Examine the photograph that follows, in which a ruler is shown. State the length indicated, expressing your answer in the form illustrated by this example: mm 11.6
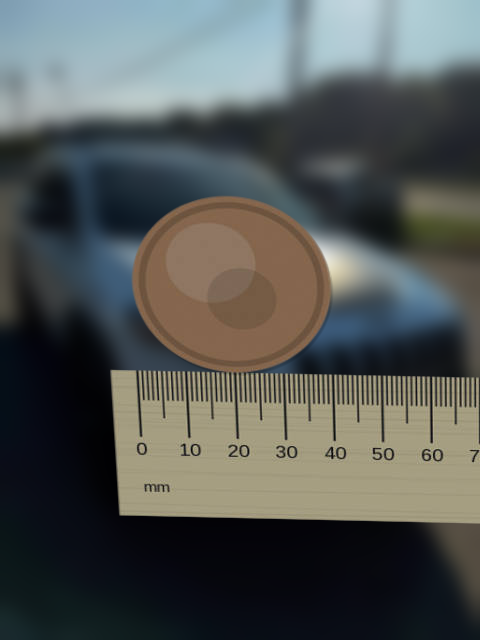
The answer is mm 40
